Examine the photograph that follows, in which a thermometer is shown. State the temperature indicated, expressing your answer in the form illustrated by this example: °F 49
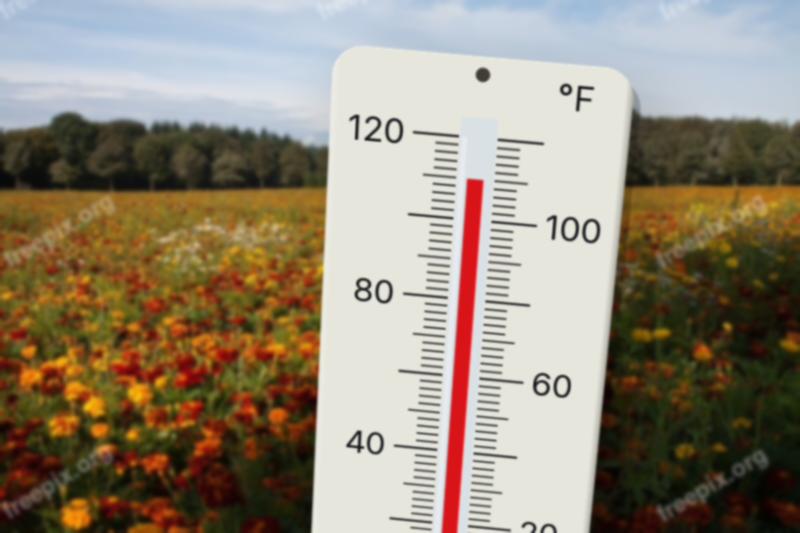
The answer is °F 110
